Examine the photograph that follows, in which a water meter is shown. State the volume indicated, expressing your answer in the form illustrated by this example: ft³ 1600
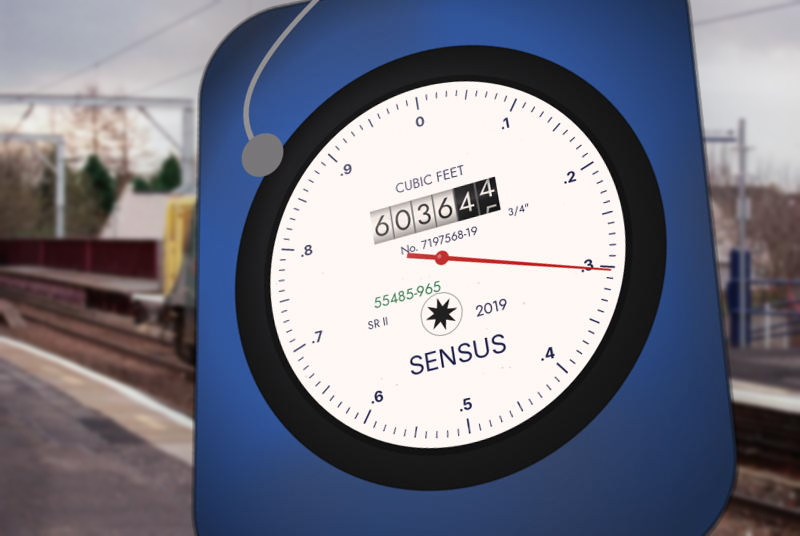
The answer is ft³ 603644.30
